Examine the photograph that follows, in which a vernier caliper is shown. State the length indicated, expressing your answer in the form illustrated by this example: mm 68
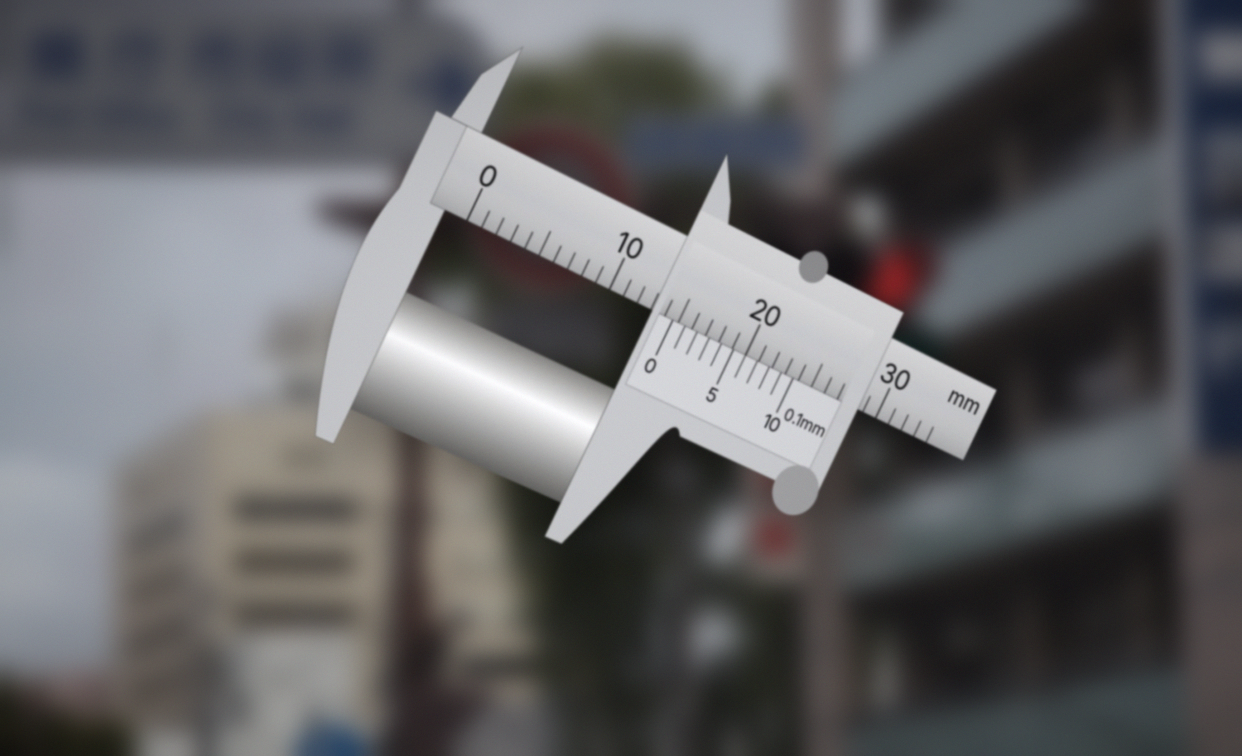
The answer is mm 14.6
